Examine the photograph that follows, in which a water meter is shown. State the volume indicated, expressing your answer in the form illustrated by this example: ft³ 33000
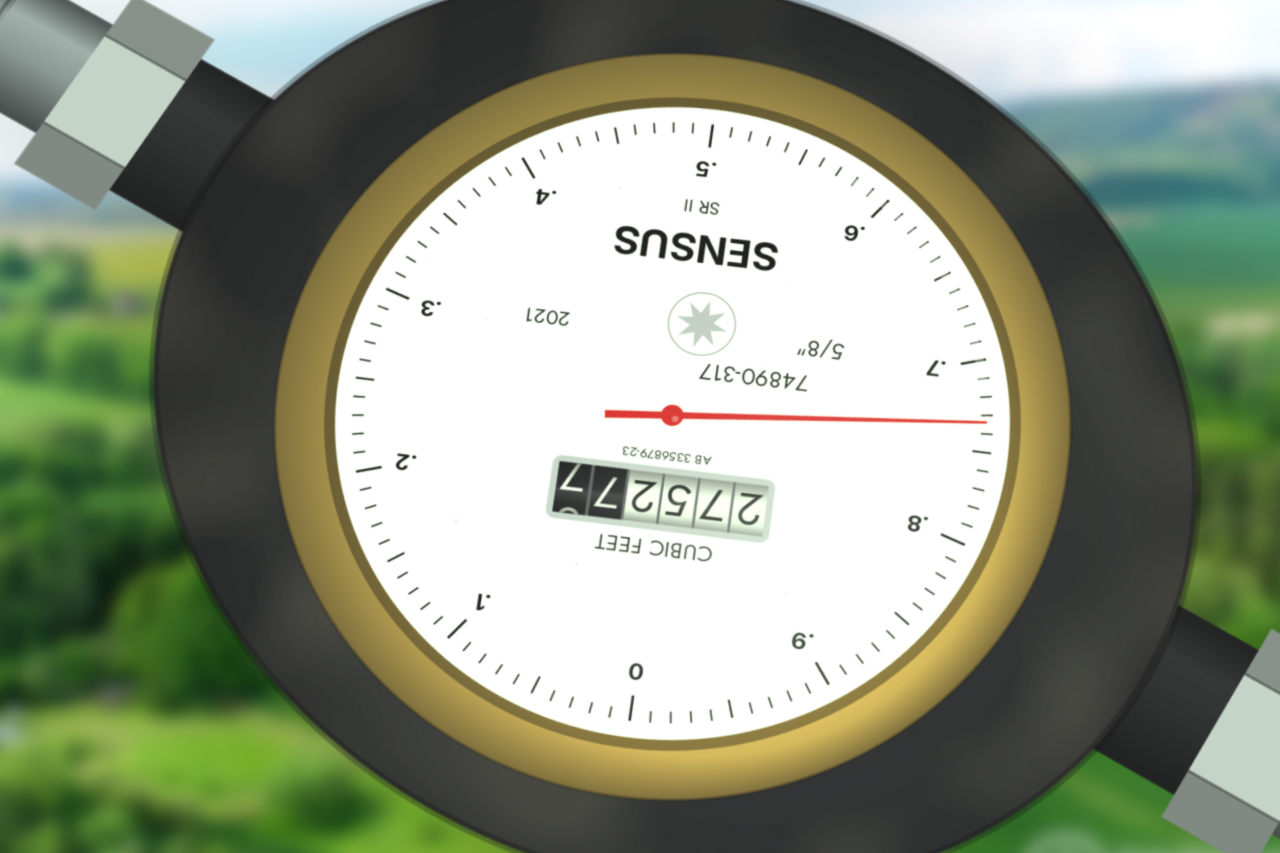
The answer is ft³ 275276.73
